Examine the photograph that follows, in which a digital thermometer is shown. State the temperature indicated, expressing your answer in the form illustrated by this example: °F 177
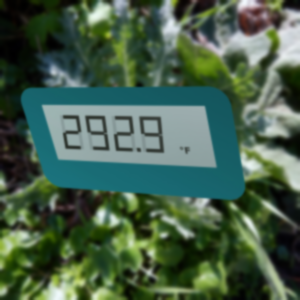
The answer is °F 292.9
